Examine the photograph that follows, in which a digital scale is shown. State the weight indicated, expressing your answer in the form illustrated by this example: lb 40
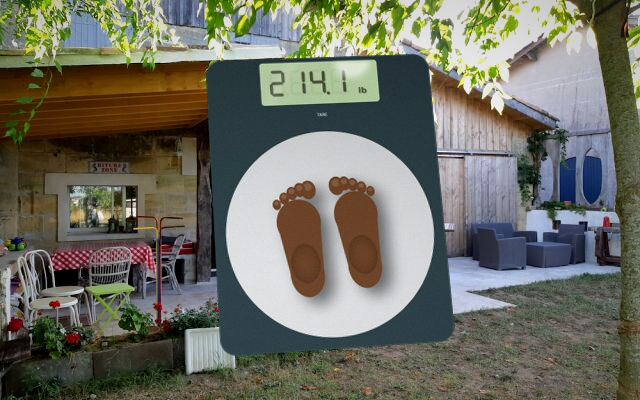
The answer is lb 214.1
